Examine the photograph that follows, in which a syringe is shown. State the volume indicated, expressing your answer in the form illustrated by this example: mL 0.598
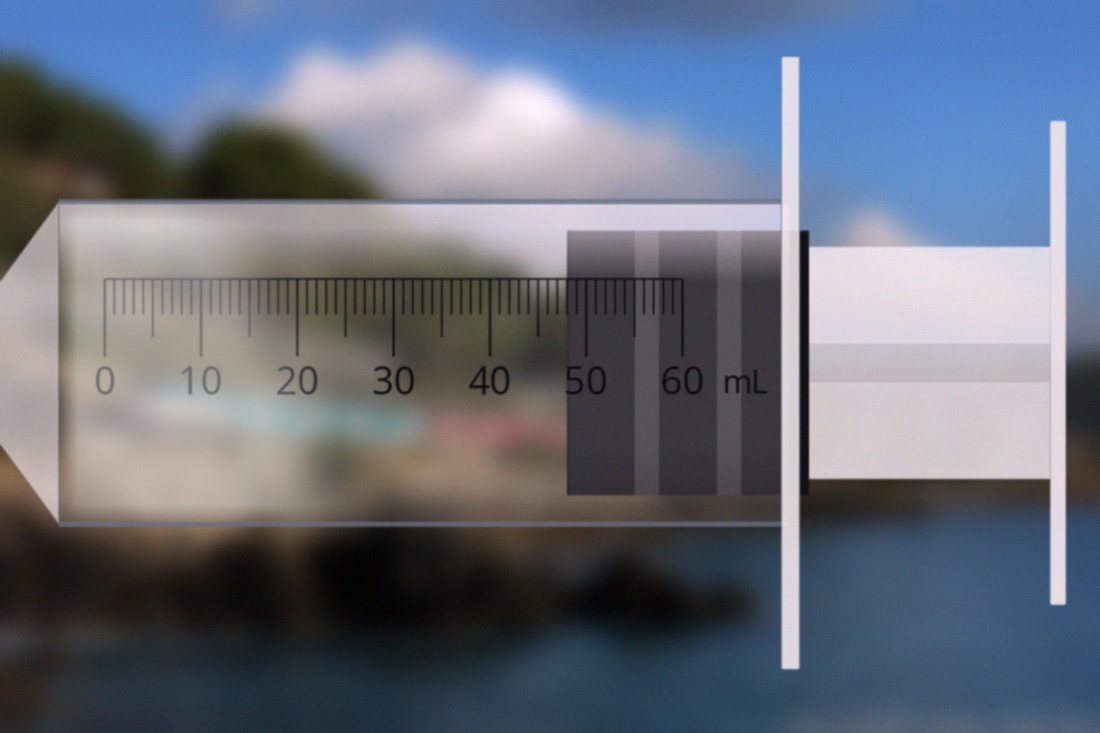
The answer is mL 48
